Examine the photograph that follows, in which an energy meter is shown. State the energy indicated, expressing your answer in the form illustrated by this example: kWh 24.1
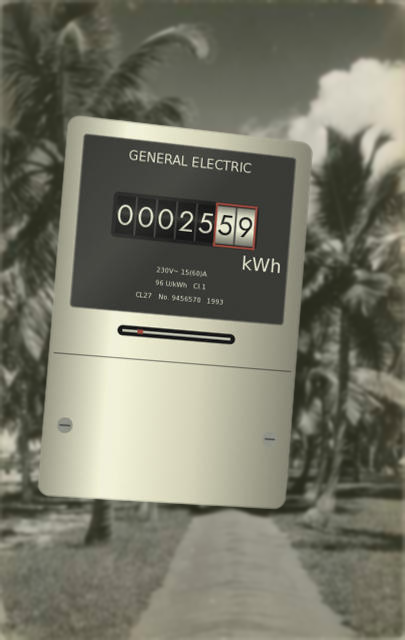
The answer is kWh 25.59
